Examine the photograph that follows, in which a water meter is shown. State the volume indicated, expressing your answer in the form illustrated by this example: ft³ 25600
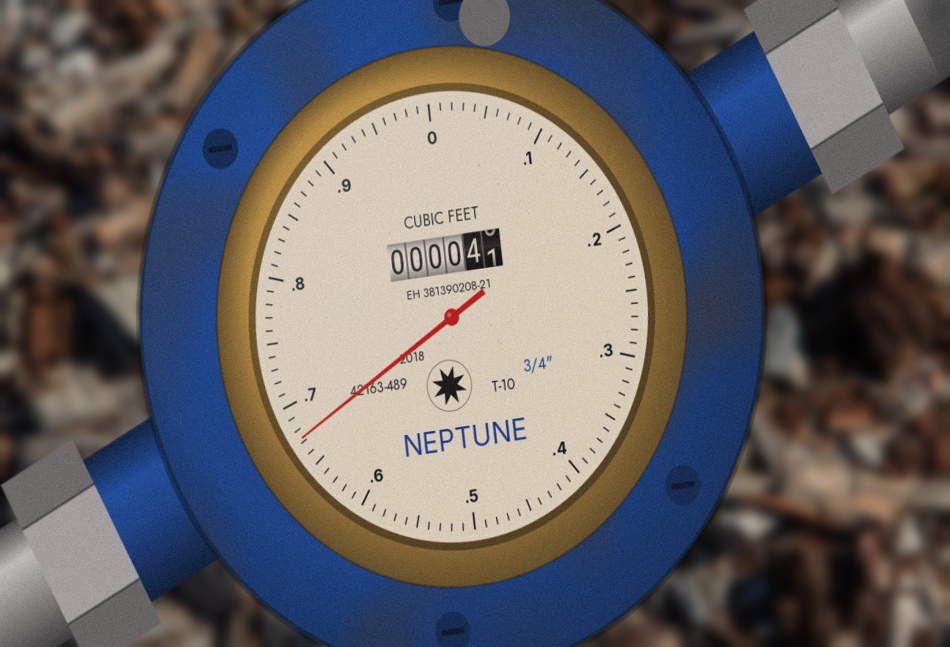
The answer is ft³ 40.67
